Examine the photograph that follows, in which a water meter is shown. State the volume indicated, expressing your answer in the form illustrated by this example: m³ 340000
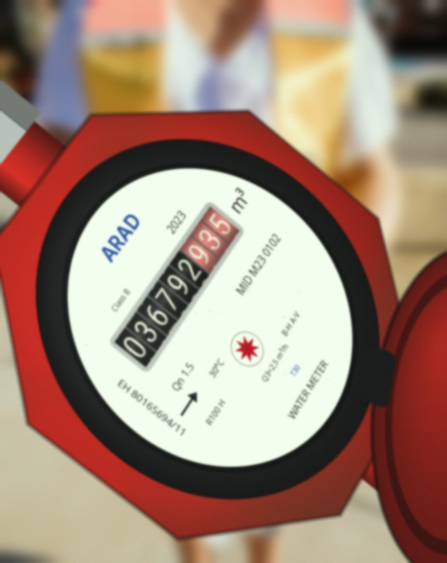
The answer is m³ 36792.935
